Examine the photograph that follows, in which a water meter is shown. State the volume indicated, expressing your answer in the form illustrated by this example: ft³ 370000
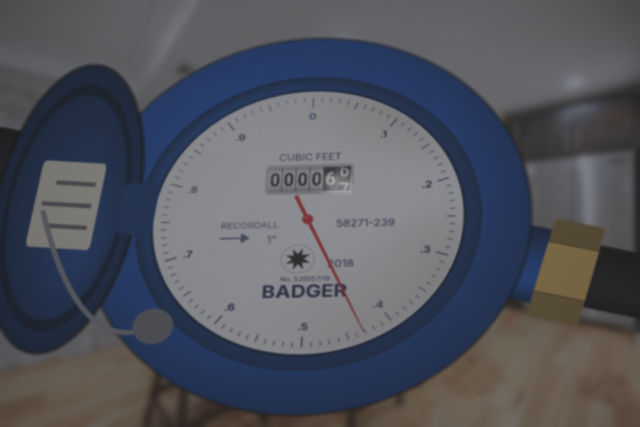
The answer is ft³ 66.43
